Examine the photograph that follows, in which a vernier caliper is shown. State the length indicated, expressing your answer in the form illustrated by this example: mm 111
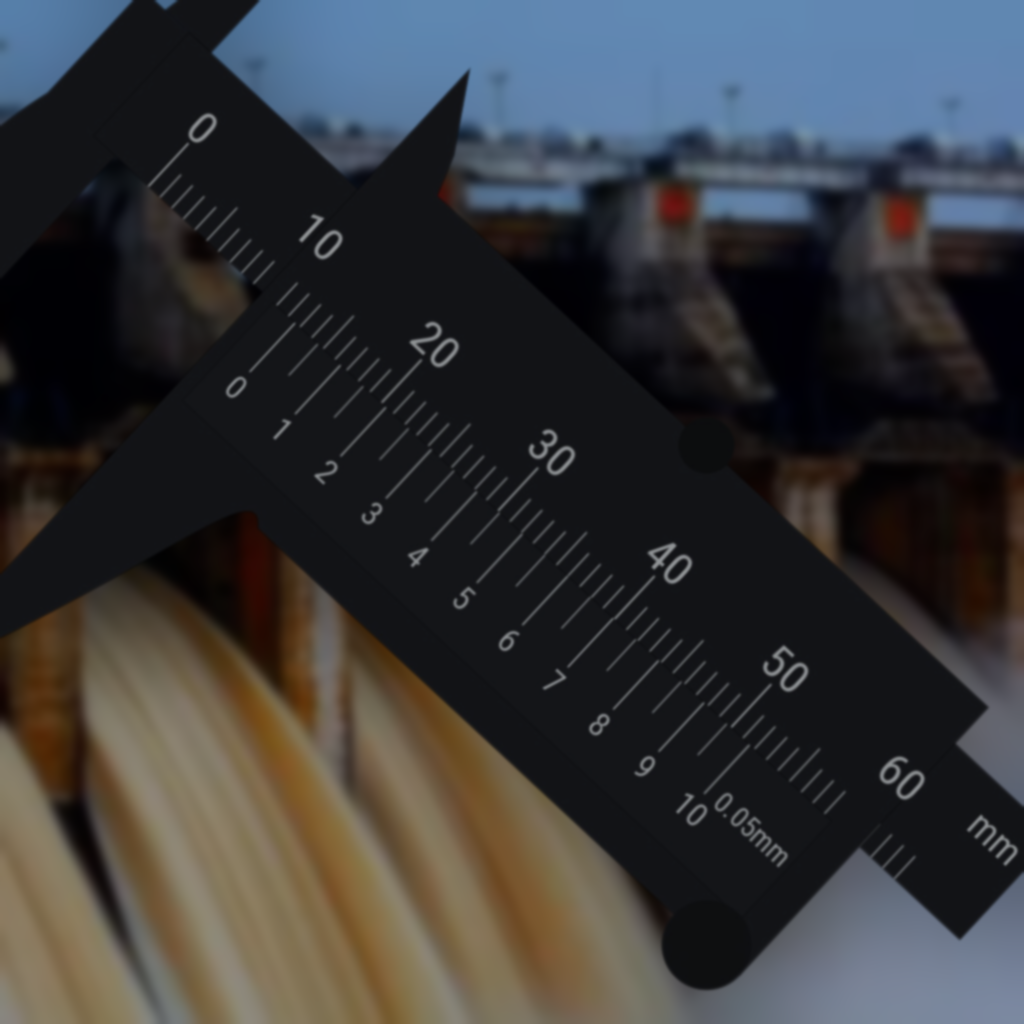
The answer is mm 12.6
